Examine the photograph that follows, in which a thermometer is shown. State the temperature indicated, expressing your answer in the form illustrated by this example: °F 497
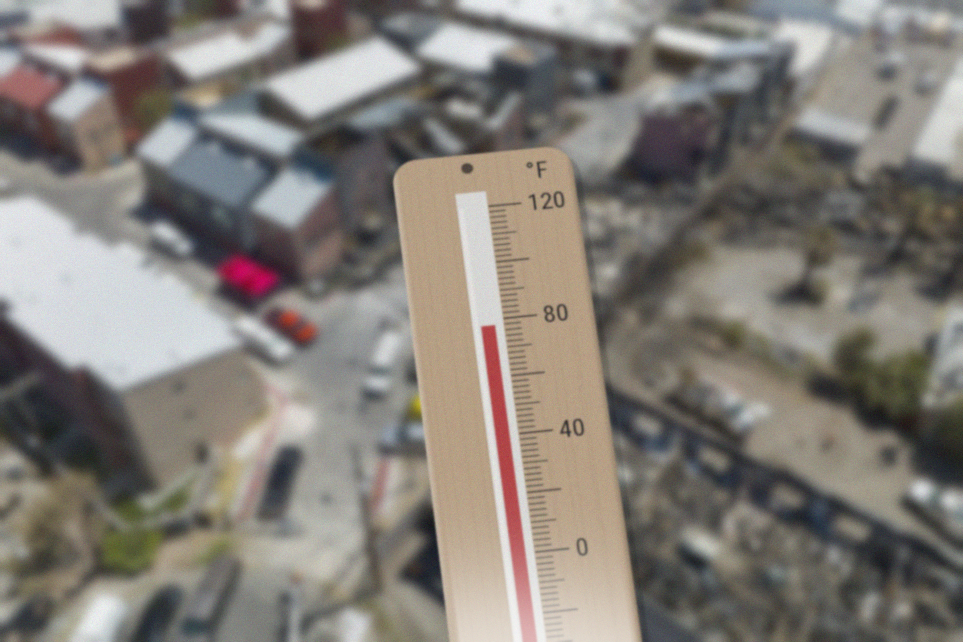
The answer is °F 78
